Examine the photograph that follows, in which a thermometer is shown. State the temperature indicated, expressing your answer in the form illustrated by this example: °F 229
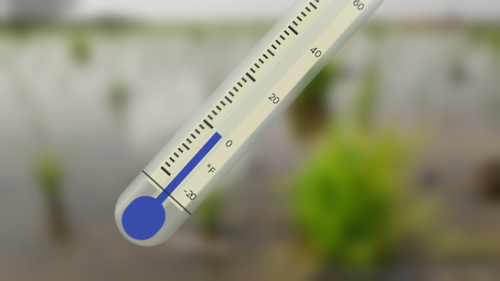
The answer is °F 0
